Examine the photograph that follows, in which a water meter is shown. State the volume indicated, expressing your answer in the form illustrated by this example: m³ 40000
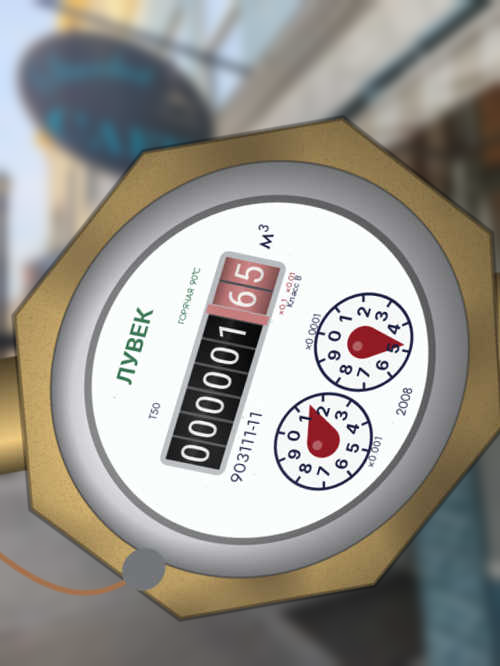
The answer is m³ 1.6514
